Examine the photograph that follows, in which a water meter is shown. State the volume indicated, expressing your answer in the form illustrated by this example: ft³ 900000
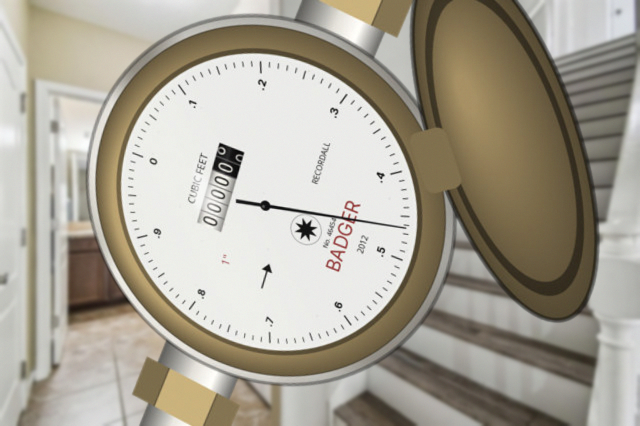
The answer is ft³ 8.46
